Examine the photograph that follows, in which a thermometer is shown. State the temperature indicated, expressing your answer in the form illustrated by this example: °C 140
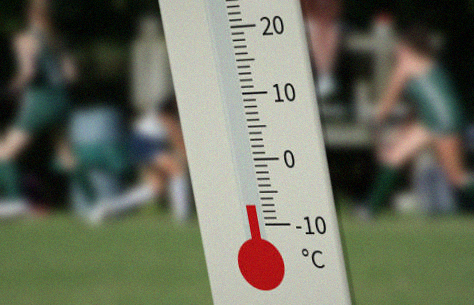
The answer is °C -7
